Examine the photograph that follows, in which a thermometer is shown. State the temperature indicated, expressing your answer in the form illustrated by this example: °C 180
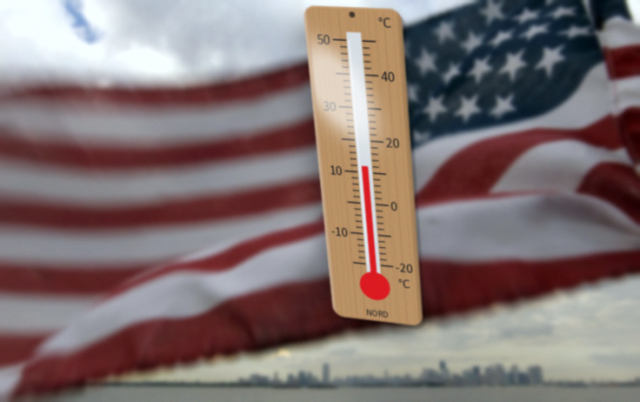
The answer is °C 12
